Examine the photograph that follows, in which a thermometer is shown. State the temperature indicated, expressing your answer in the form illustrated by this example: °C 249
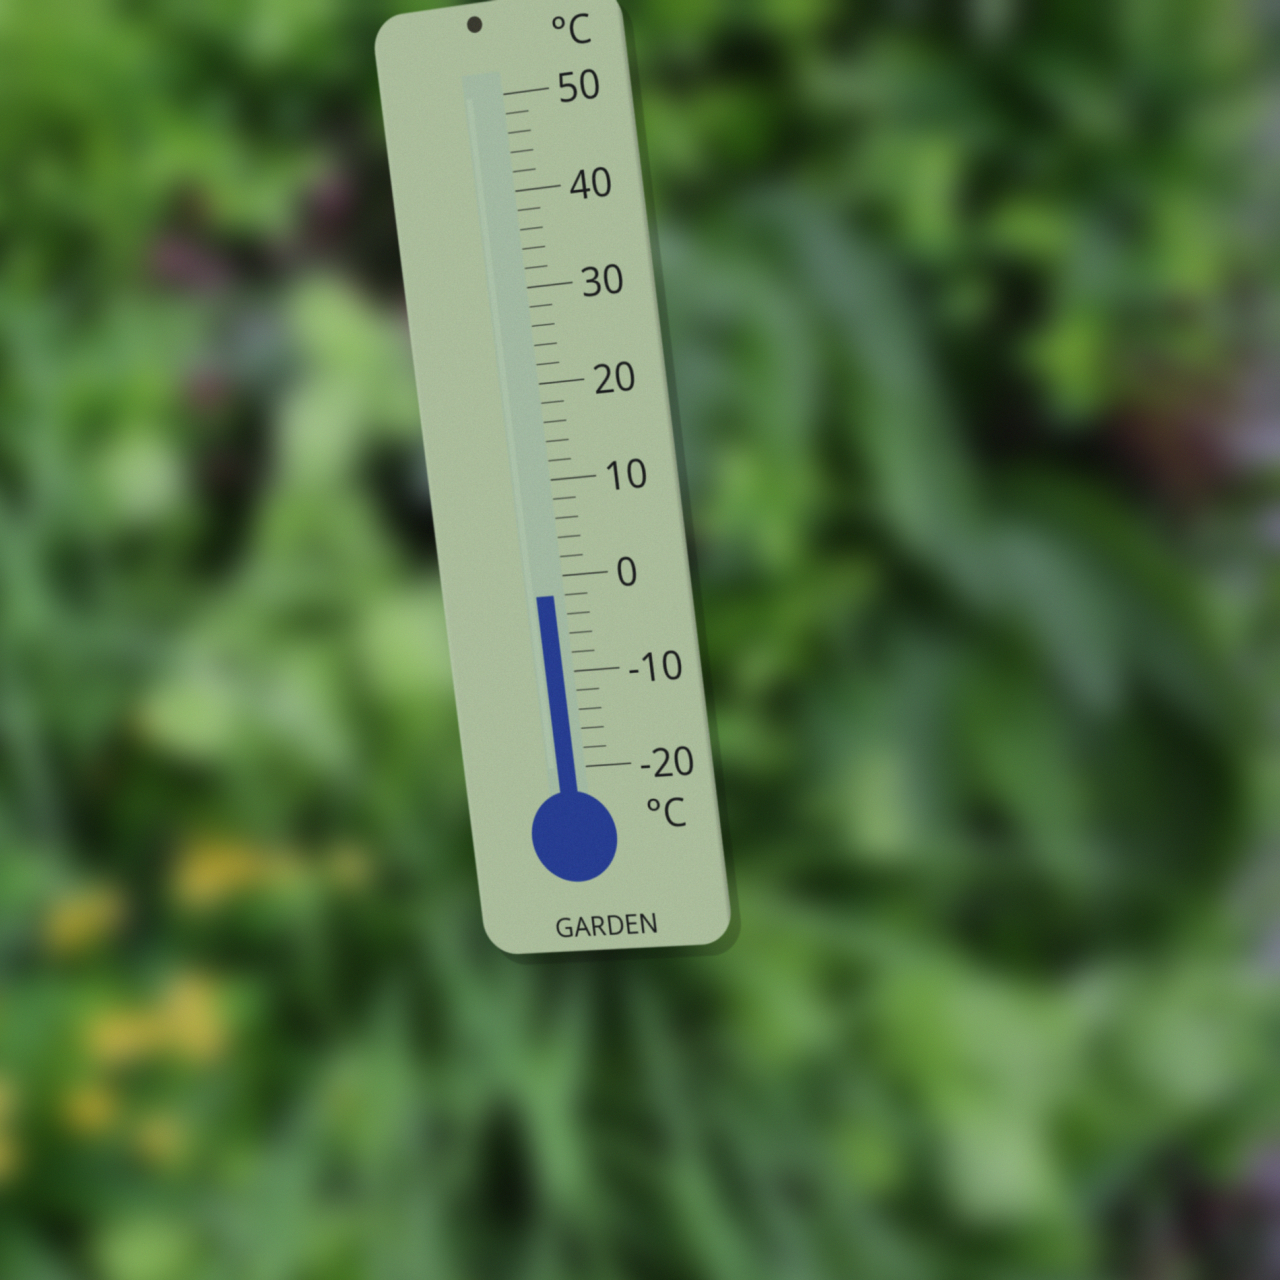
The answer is °C -2
